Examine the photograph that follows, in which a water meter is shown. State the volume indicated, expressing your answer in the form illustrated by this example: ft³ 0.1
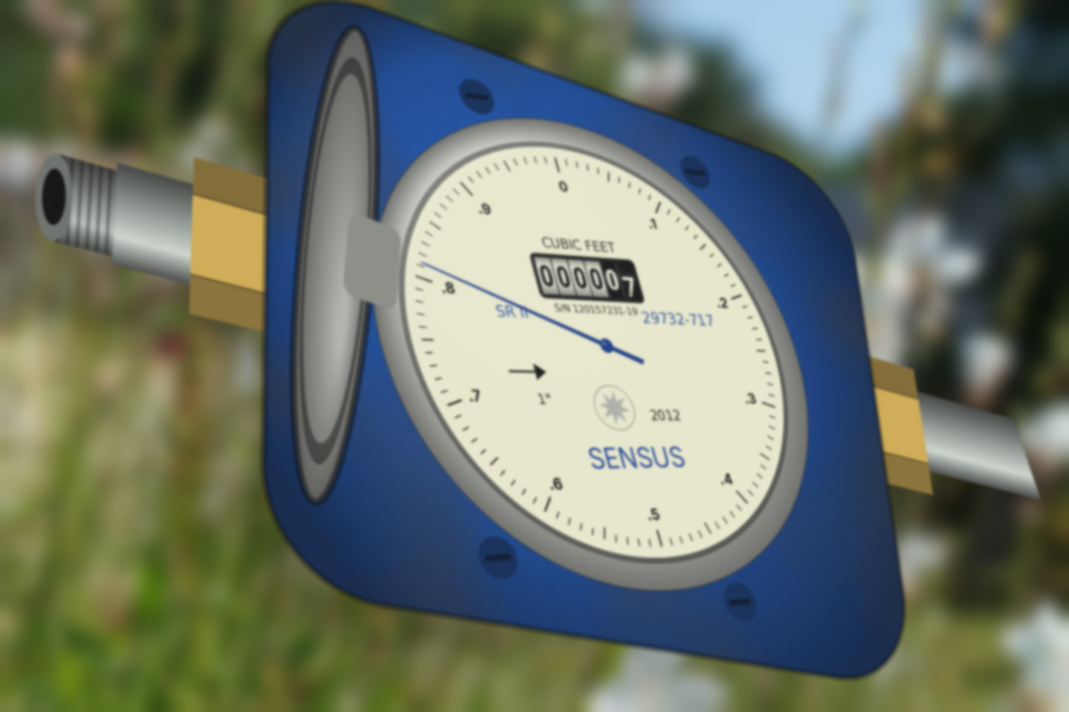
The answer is ft³ 6.81
